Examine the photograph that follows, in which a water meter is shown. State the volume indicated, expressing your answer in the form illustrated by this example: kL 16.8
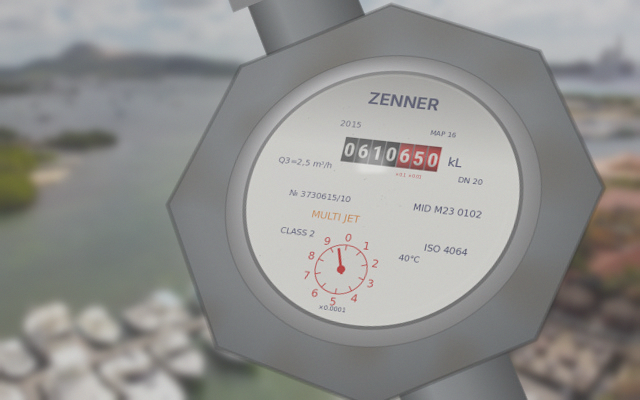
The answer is kL 610.6499
